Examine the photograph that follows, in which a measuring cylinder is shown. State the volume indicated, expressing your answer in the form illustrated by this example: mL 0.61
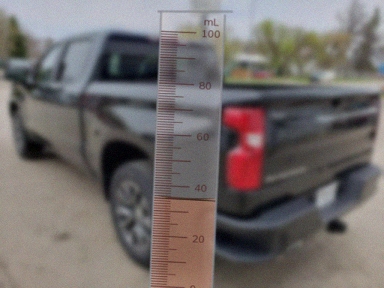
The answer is mL 35
